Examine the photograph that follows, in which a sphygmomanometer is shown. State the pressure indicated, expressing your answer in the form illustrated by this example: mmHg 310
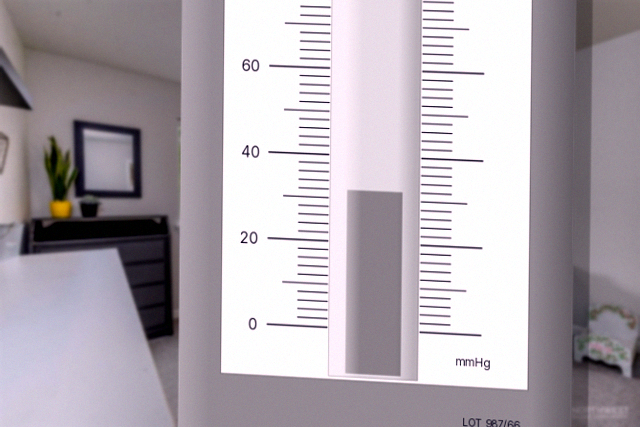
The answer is mmHg 32
